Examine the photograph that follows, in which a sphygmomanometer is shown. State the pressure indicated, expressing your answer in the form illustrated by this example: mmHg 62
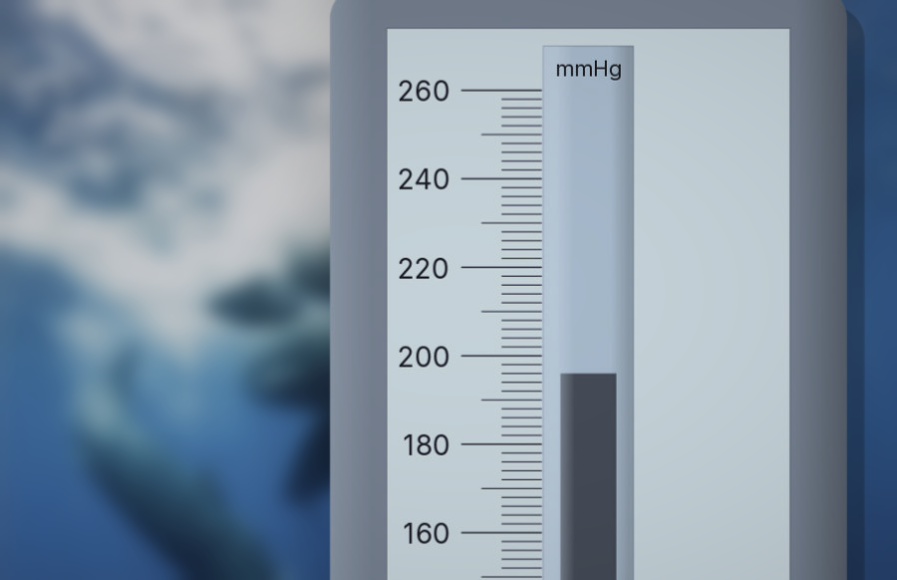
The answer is mmHg 196
